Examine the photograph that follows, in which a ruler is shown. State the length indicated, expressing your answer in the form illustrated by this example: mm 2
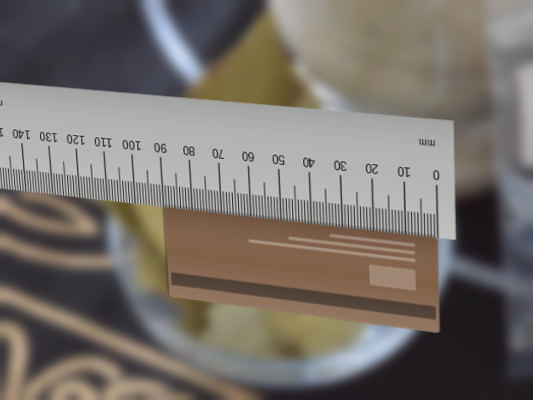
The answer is mm 90
